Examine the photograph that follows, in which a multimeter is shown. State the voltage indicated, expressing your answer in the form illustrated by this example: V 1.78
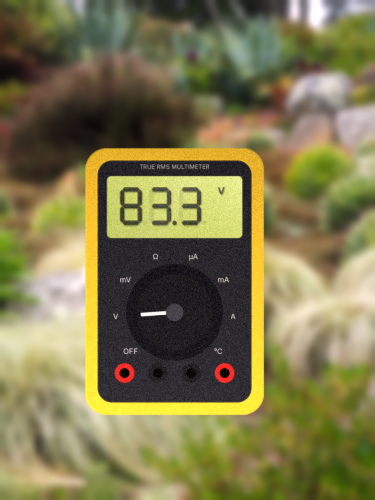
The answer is V 83.3
